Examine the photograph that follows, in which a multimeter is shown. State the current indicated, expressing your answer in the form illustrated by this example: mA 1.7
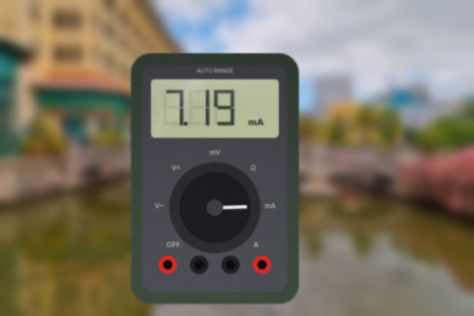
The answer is mA 7.19
